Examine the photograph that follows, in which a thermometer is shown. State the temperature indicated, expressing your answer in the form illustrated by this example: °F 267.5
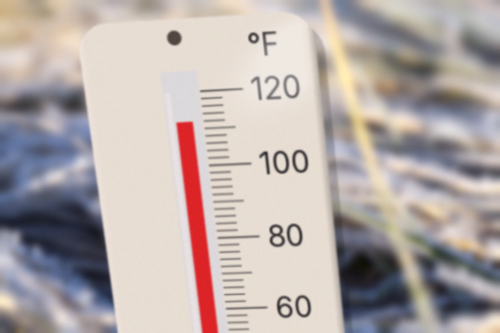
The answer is °F 112
